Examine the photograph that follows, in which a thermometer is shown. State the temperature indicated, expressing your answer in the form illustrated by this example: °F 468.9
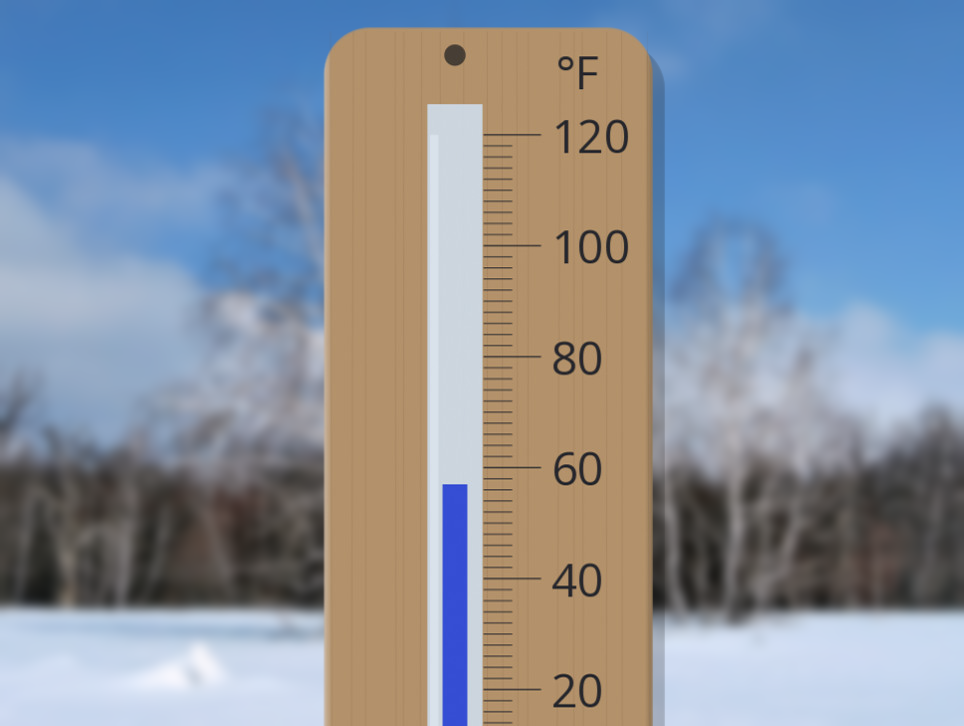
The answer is °F 57
